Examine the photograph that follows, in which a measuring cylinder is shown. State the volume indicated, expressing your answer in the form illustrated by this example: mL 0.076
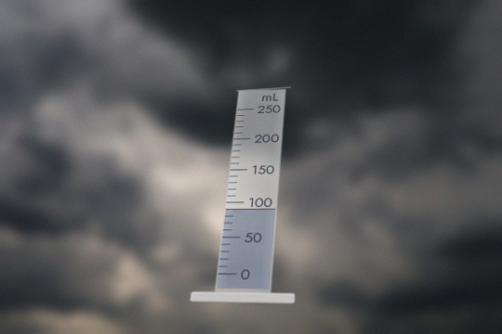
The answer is mL 90
